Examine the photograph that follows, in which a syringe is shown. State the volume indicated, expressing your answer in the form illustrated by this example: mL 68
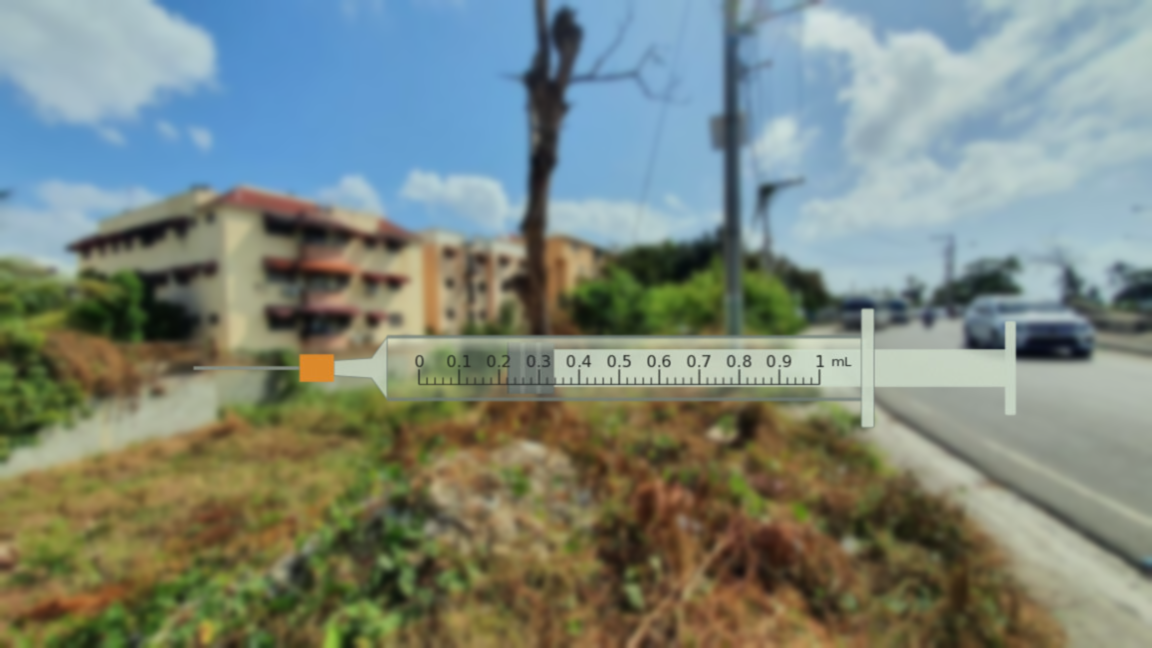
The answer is mL 0.22
